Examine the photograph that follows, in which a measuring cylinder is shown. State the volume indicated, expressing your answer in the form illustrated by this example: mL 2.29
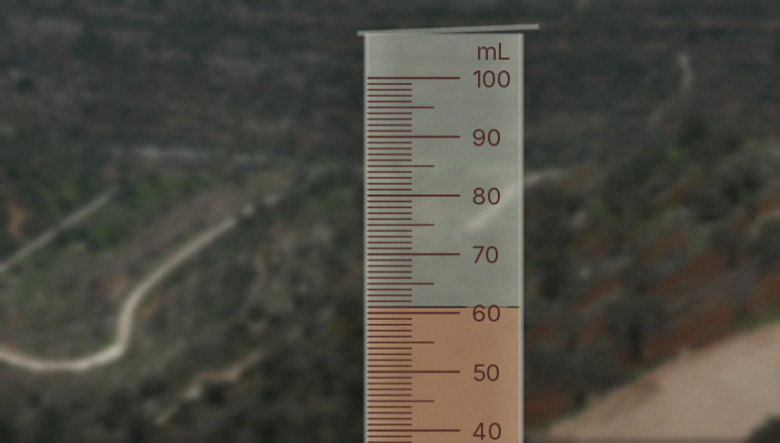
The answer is mL 61
